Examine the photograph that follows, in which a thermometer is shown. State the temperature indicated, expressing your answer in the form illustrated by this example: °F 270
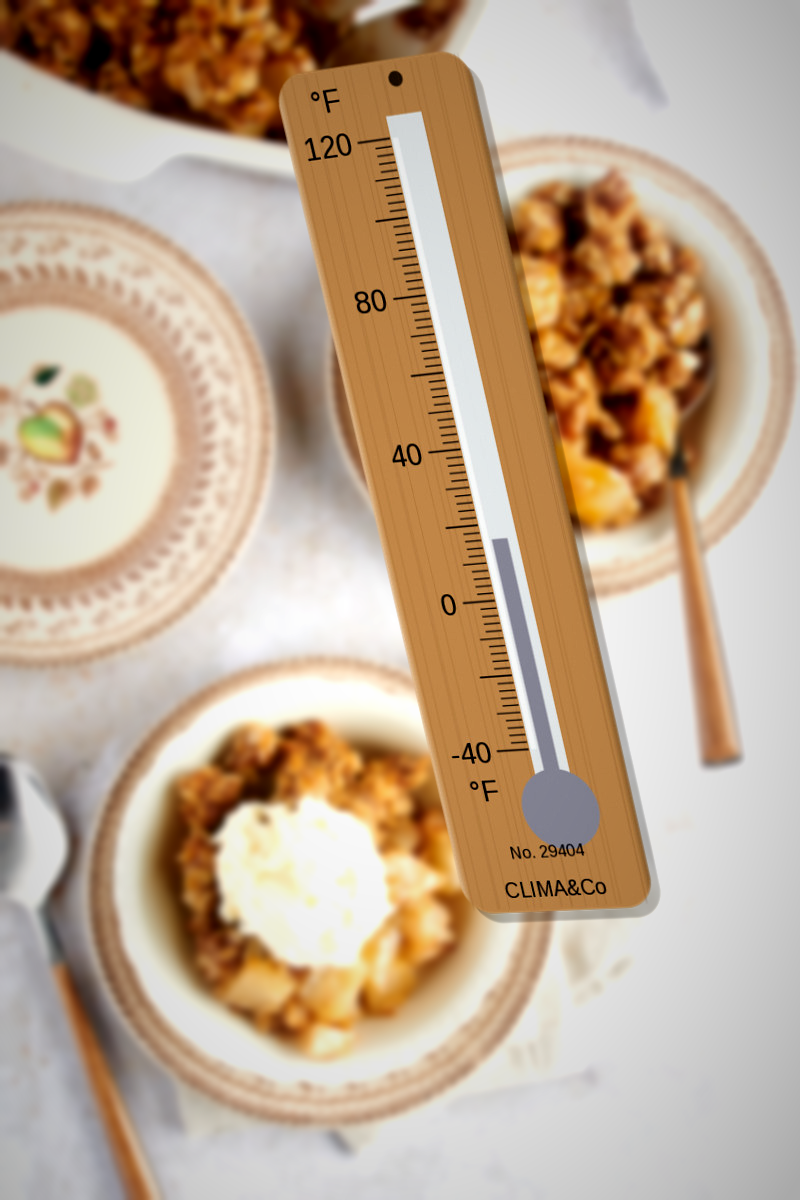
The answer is °F 16
